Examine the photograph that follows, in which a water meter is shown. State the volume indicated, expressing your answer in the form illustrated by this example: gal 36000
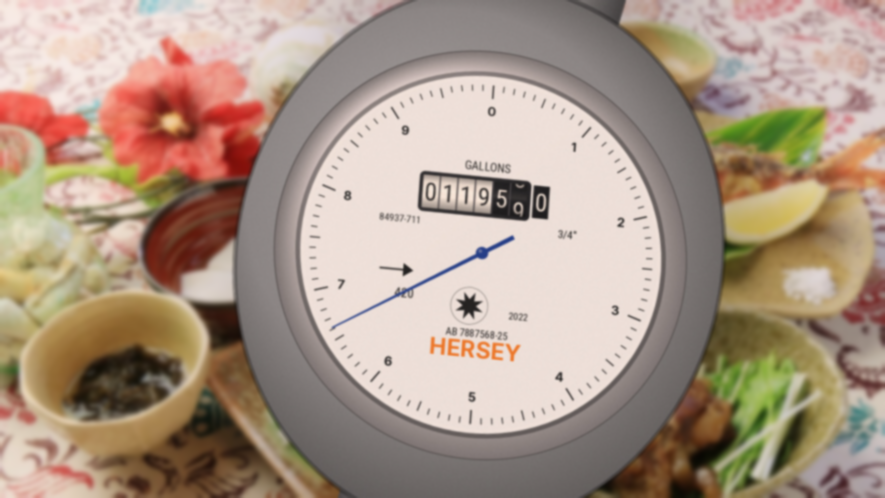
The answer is gal 119586.6
